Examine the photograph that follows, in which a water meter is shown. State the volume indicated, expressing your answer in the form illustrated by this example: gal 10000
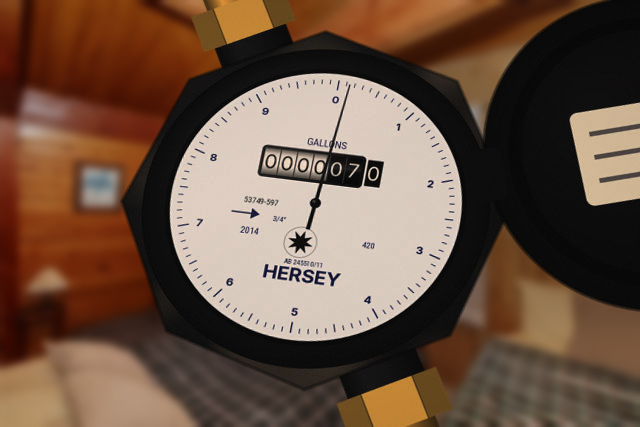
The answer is gal 70.1
